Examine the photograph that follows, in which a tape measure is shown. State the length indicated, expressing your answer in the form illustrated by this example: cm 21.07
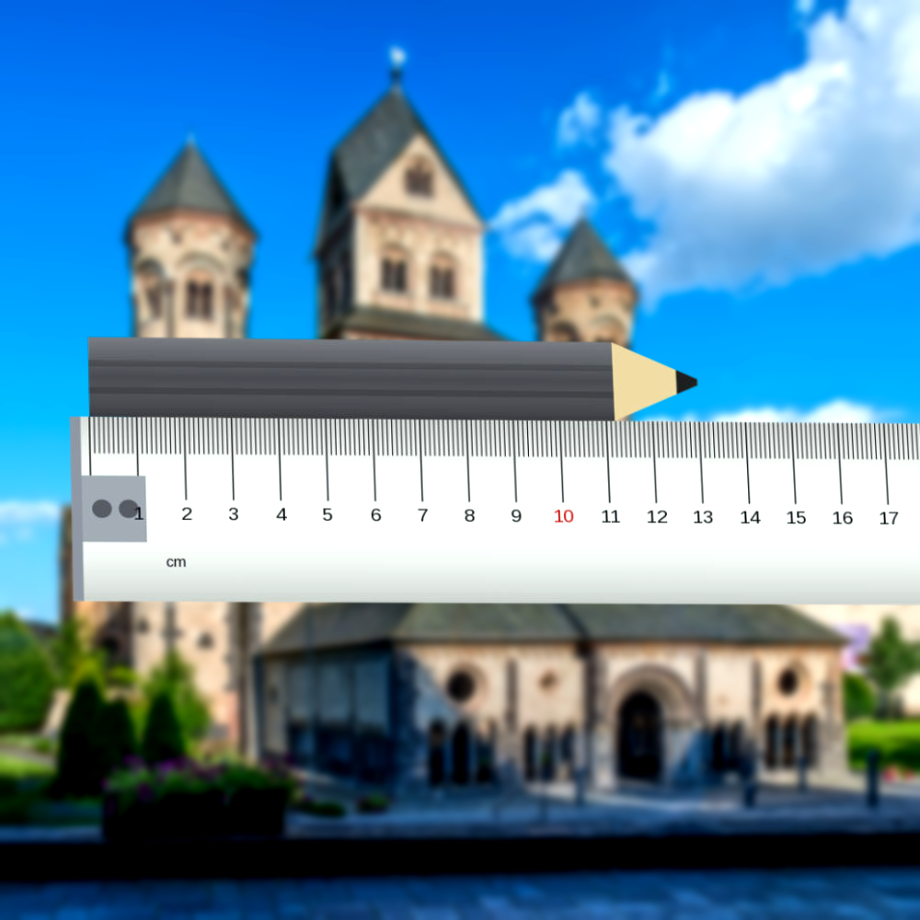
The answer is cm 13
